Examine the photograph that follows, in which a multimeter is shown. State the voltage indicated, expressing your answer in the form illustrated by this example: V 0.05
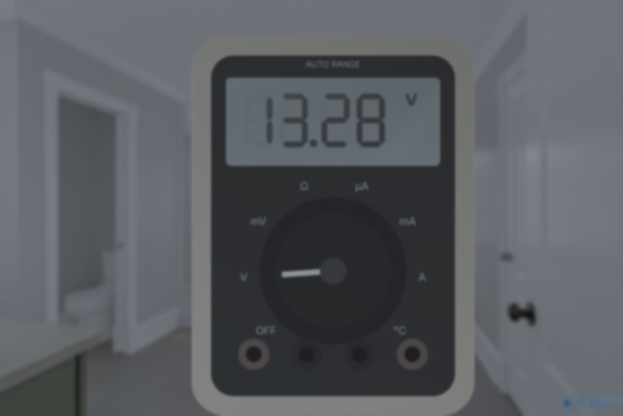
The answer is V 13.28
